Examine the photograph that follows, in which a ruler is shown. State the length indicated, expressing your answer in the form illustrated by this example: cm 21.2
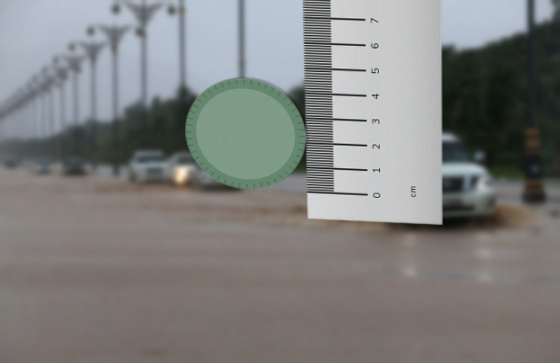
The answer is cm 4.5
